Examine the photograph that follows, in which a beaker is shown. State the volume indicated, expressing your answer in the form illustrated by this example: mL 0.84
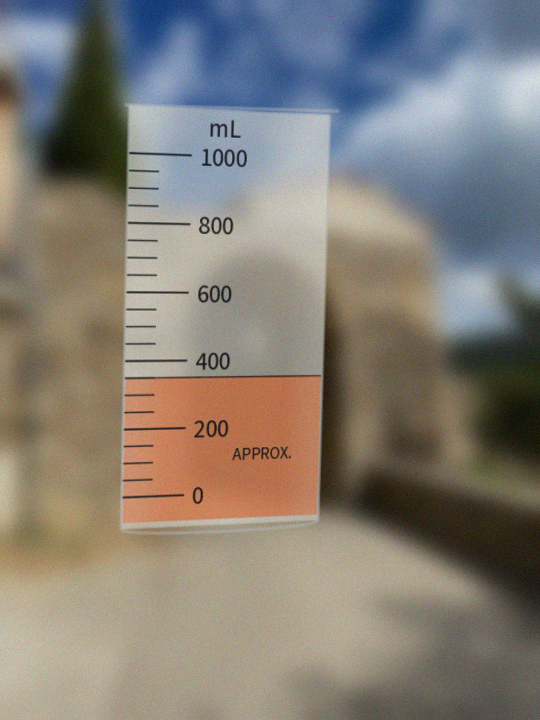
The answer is mL 350
